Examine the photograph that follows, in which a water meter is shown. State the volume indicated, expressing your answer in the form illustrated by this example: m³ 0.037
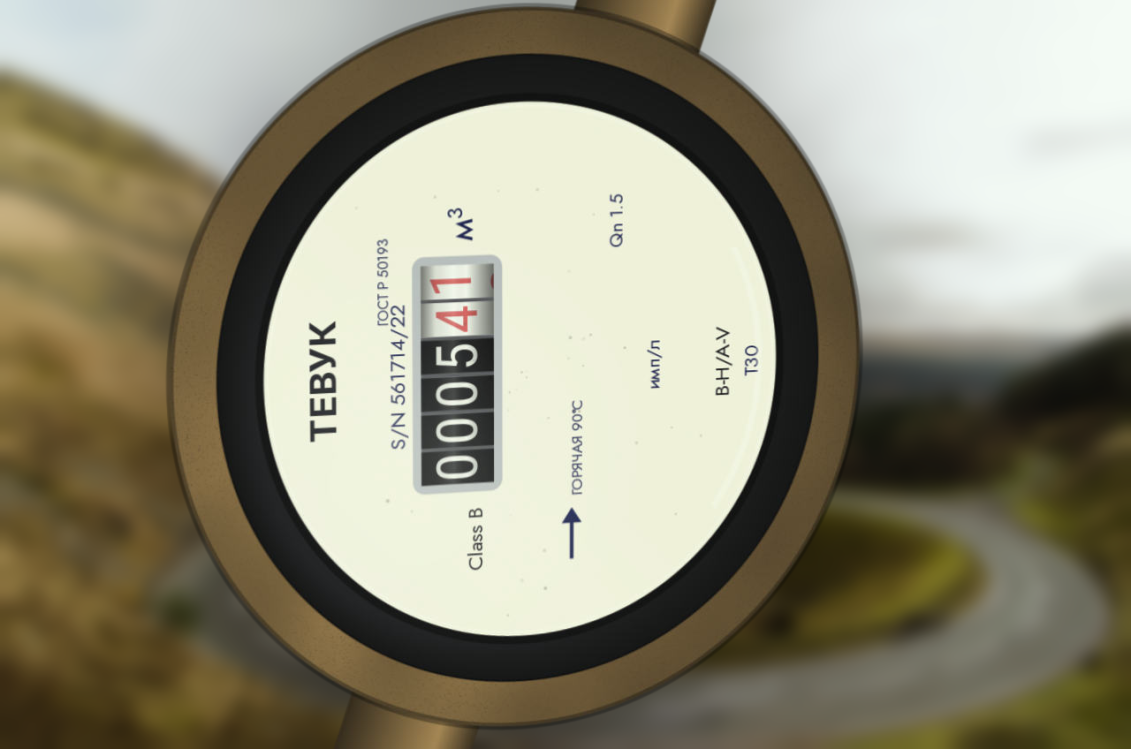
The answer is m³ 5.41
